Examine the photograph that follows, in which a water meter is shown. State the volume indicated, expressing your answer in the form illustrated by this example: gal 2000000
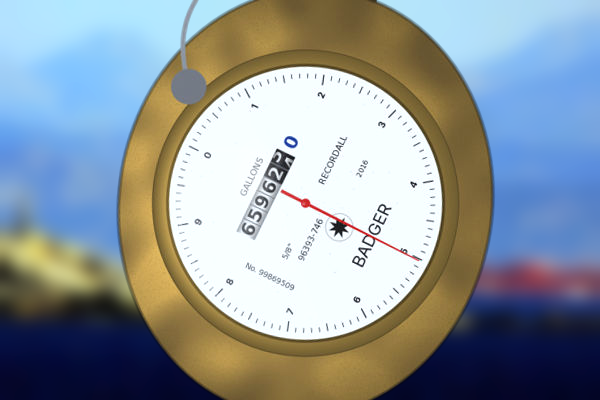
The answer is gal 6596235.0
